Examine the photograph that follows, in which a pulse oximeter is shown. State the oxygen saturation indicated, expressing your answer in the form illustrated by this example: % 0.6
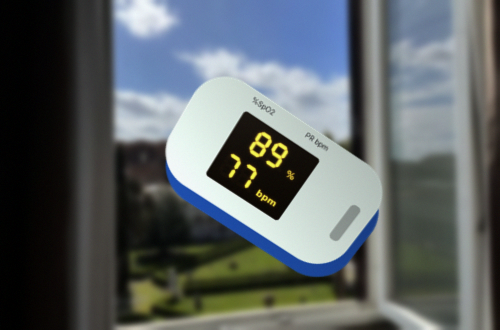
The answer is % 89
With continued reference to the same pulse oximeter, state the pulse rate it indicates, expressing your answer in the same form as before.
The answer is bpm 77
